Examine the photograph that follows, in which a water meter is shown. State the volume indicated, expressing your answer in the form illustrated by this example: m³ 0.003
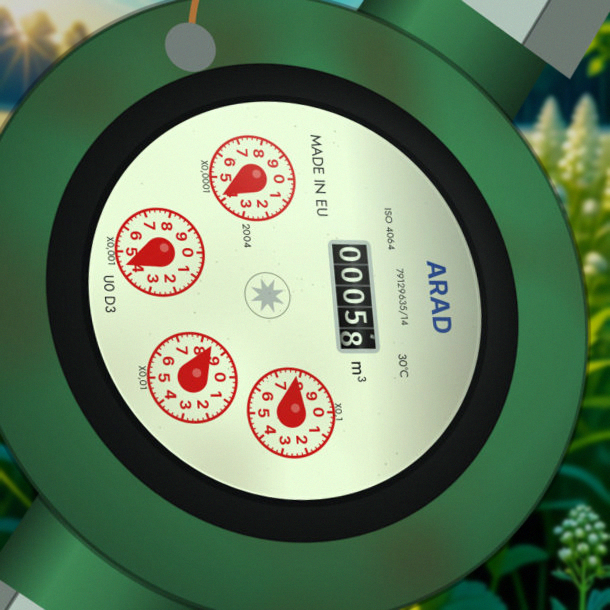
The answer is m³ 57.7844
